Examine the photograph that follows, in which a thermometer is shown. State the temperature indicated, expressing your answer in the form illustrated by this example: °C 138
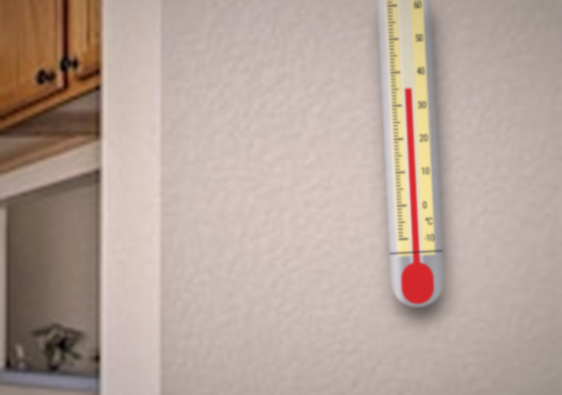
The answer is °C 35
